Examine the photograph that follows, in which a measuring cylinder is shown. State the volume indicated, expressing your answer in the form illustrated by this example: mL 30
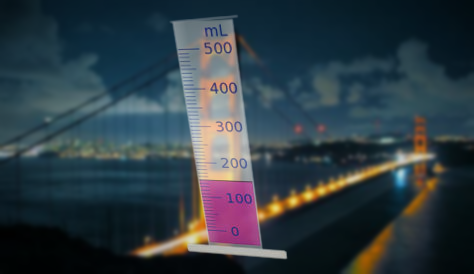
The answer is mL 150
